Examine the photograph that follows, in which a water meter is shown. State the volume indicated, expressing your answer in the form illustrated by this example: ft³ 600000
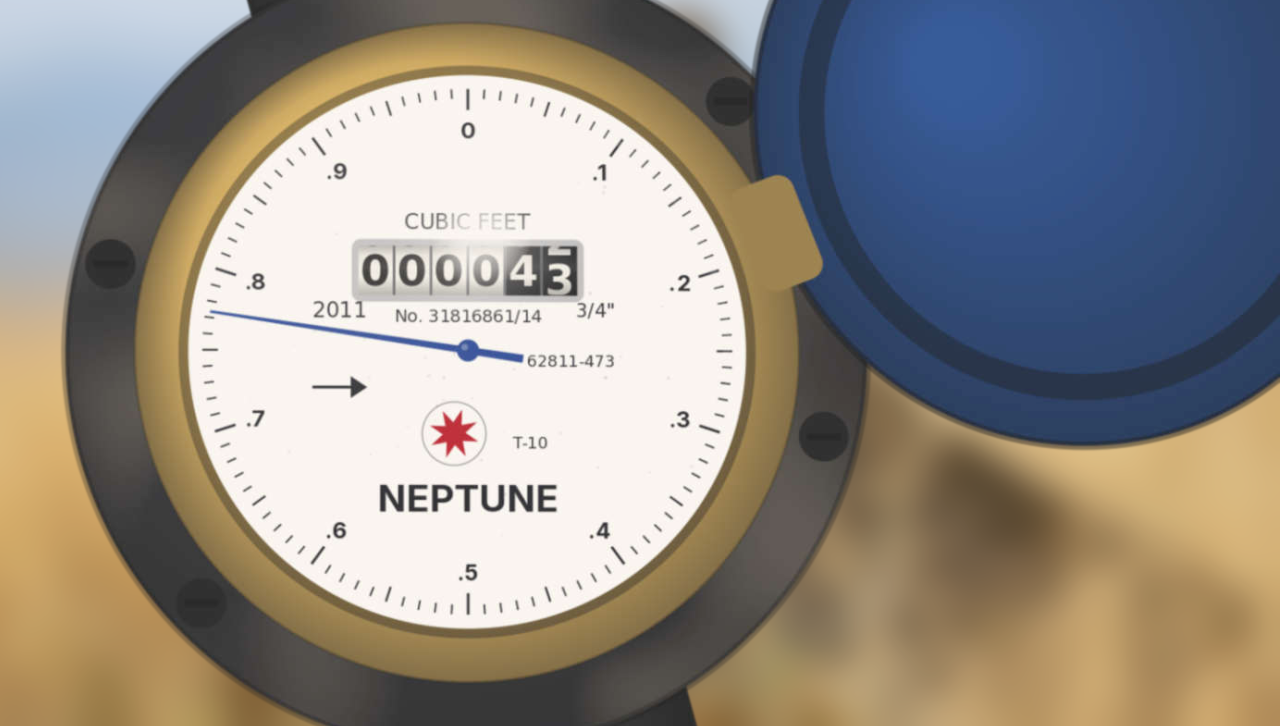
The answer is ft³ 42.77
